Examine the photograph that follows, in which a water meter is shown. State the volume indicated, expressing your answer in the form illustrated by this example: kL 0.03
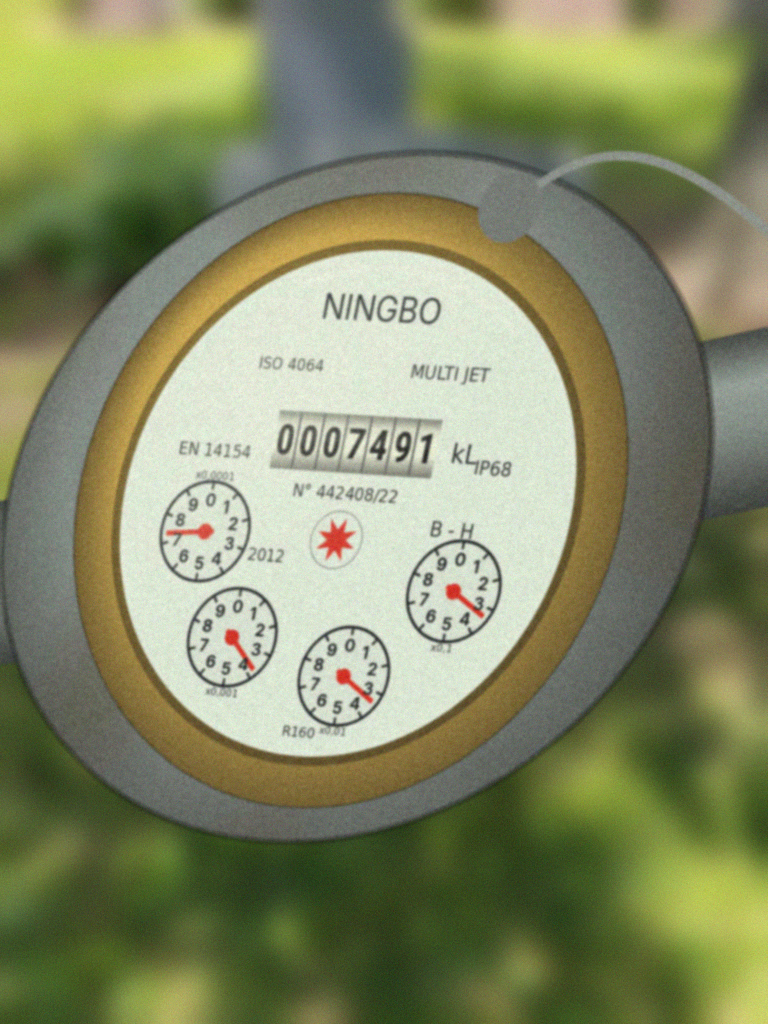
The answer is kL 7491.3337
